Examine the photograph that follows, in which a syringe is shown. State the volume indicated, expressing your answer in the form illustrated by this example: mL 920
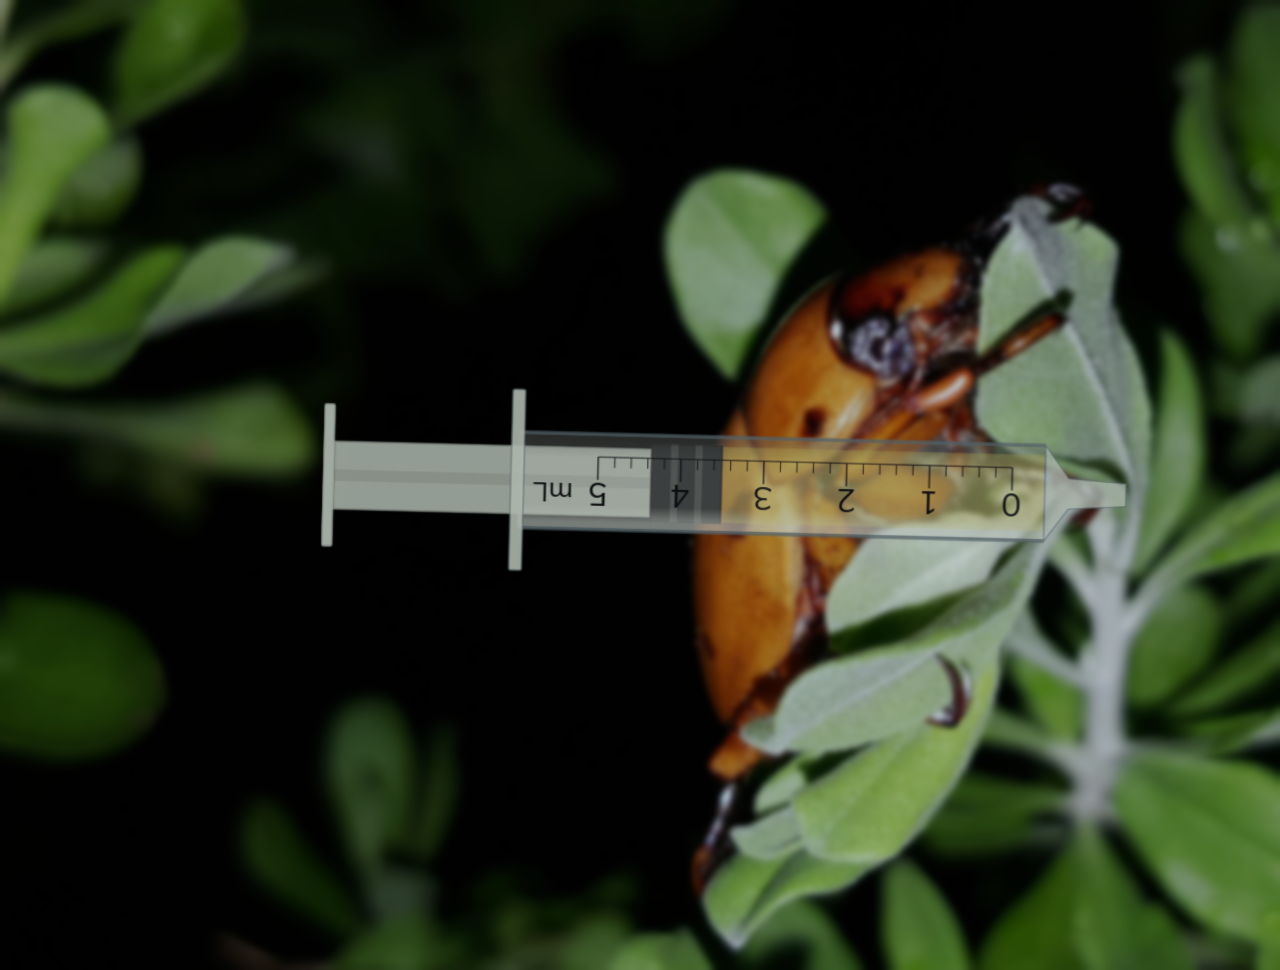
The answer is mL 3.5
